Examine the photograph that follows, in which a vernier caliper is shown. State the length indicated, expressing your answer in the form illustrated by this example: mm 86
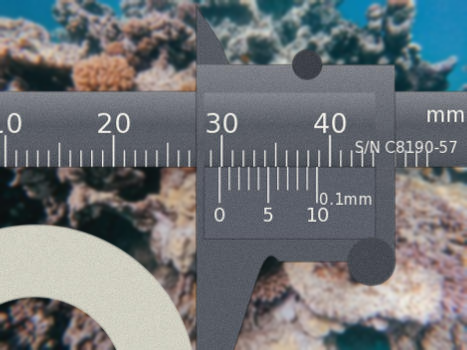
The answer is mm 29.8
